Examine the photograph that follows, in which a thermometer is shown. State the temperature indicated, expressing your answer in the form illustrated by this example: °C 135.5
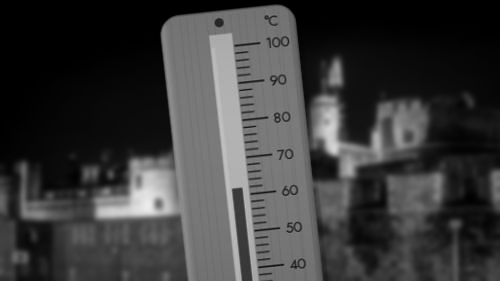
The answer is °C 62
